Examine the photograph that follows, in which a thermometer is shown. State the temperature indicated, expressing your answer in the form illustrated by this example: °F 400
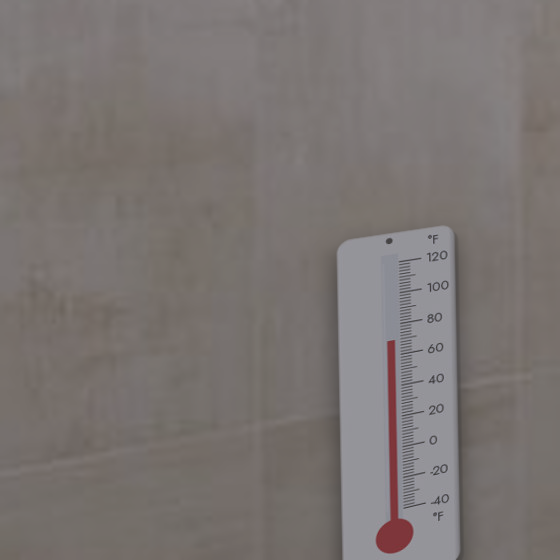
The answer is °F 70
